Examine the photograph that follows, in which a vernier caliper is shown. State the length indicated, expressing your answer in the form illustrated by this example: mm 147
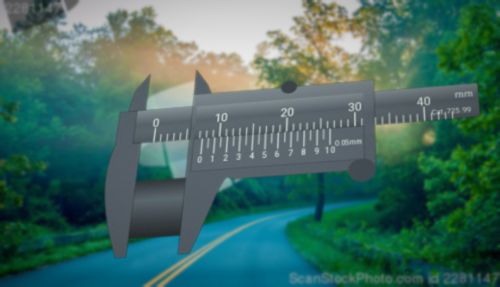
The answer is mm 7.4
